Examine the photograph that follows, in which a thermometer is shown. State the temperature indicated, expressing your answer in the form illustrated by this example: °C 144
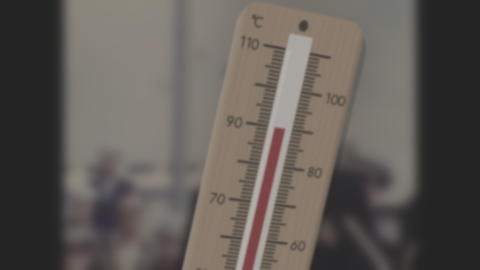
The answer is °C 90
